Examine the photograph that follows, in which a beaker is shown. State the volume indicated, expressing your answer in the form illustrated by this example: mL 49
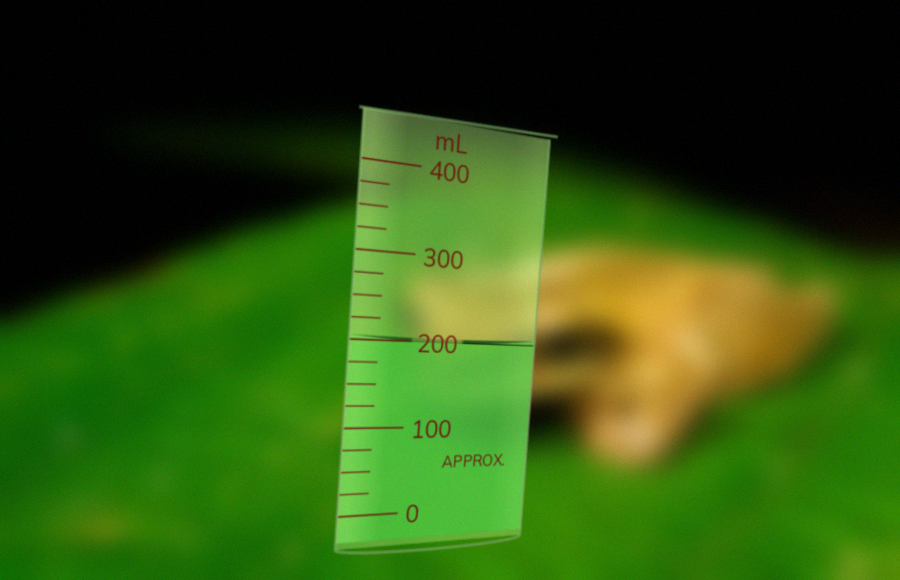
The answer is mL 200
